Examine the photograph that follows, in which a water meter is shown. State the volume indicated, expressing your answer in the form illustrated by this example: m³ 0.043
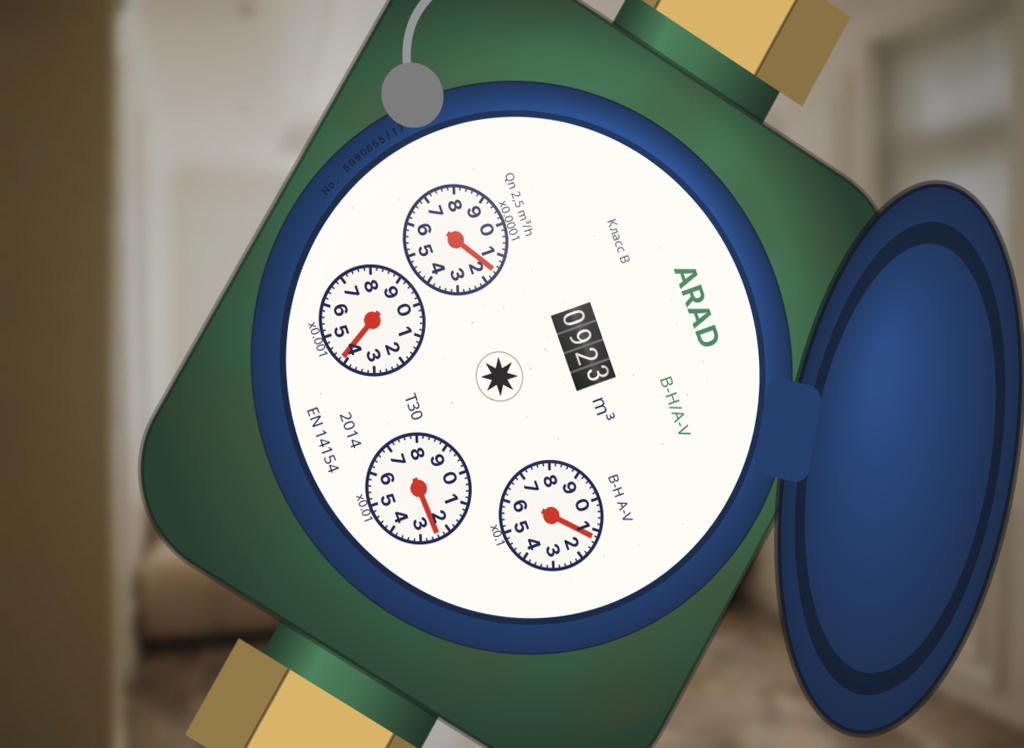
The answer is m³ 923.1241
